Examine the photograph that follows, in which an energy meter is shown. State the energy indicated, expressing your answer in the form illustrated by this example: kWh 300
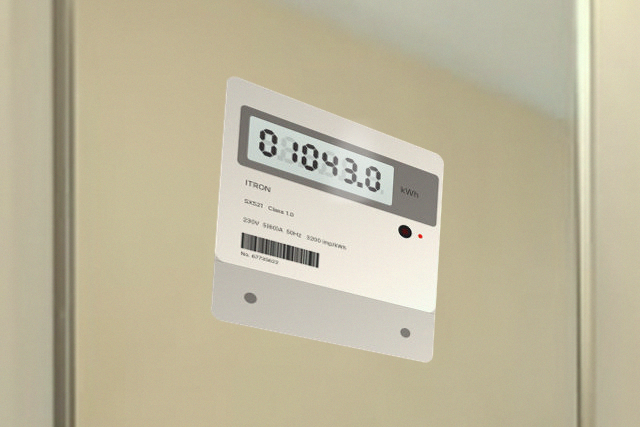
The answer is kWh 1043.0
